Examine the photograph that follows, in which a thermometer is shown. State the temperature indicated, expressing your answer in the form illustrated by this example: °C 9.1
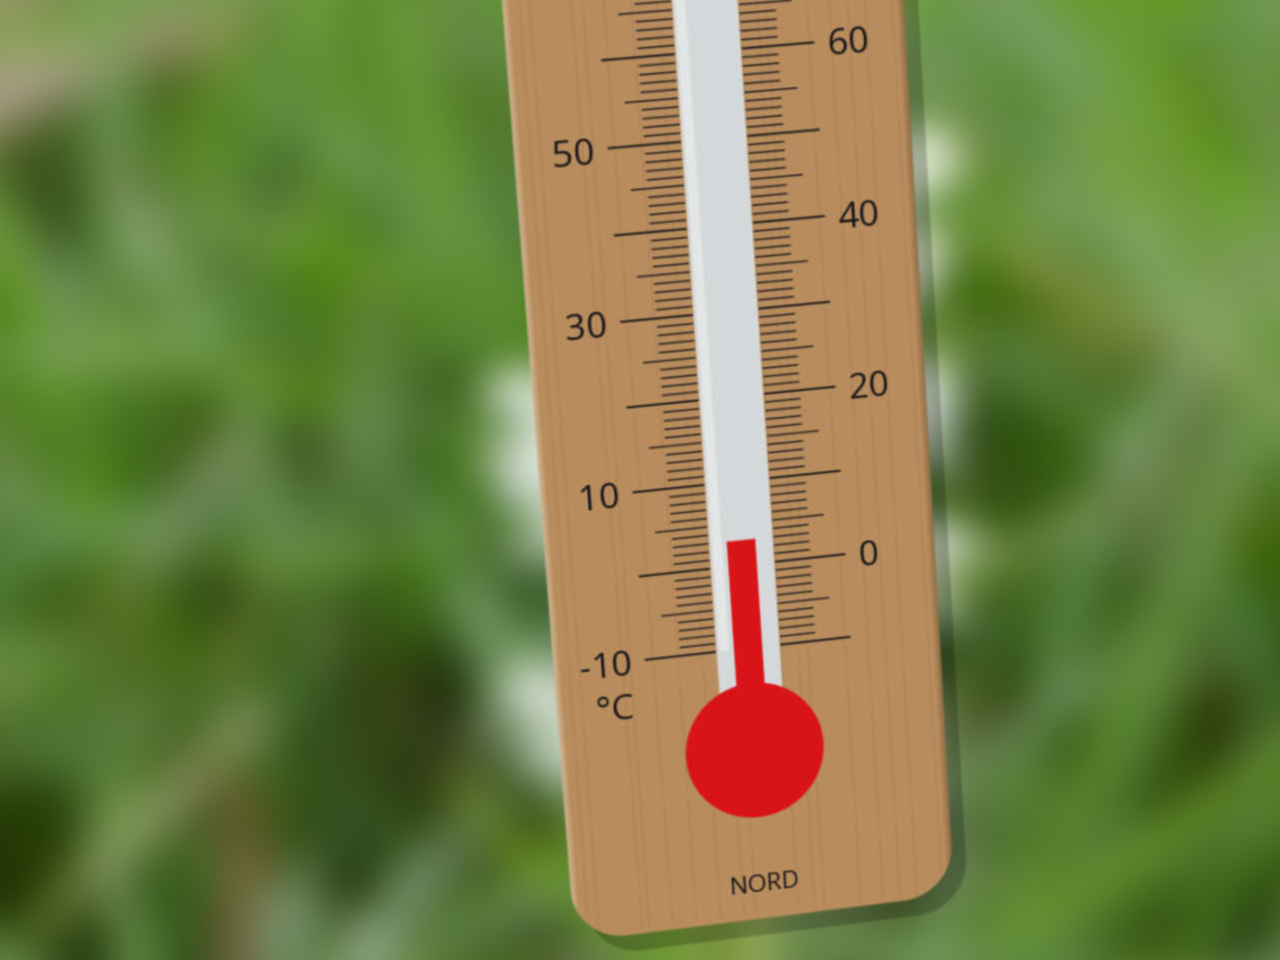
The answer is °C 3
